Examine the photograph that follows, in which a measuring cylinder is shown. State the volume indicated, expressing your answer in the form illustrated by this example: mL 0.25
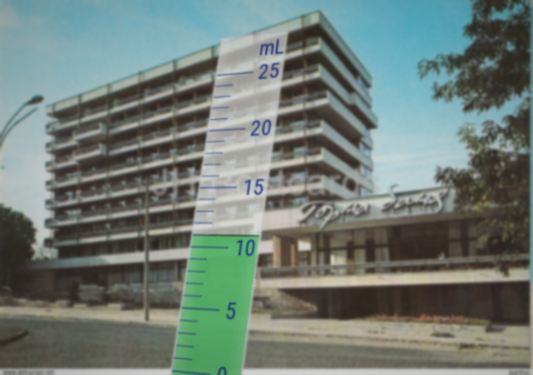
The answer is mL 11
